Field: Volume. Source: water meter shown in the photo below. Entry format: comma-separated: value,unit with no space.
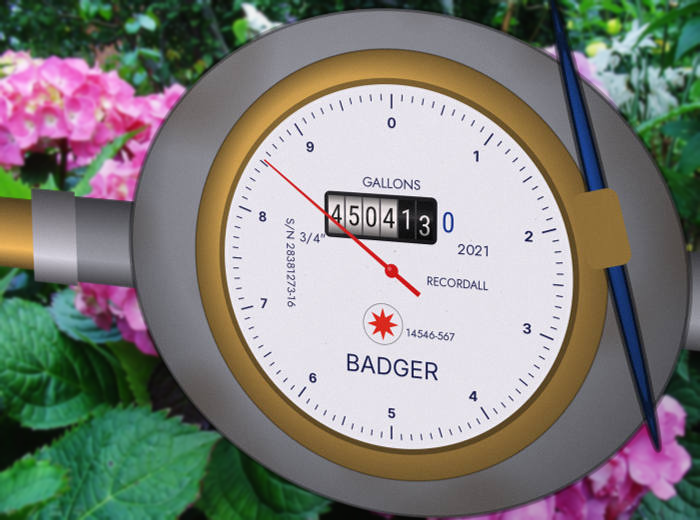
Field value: 4504128.5,gal
